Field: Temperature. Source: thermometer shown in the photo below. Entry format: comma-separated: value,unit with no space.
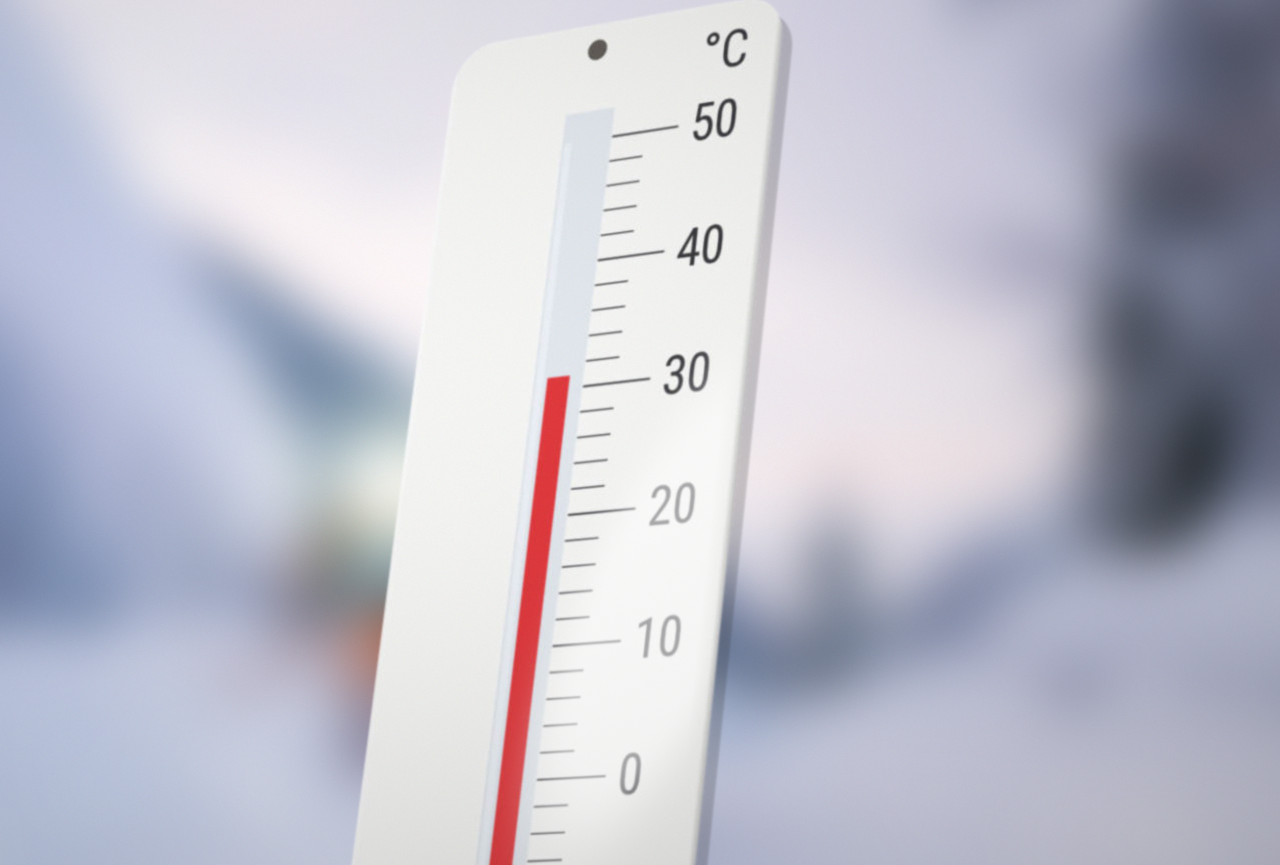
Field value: 31,°C
